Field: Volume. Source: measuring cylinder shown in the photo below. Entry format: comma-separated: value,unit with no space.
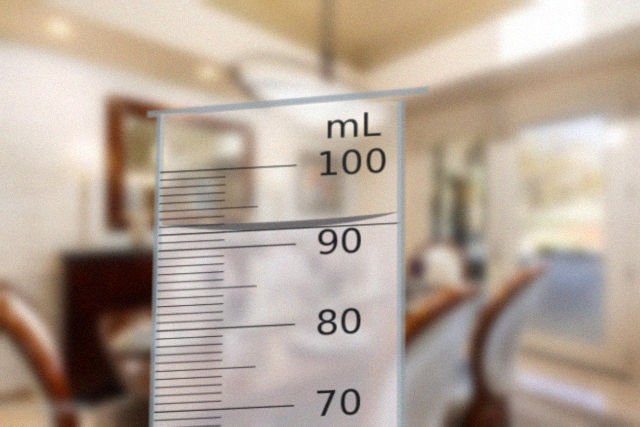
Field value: 92,mL
